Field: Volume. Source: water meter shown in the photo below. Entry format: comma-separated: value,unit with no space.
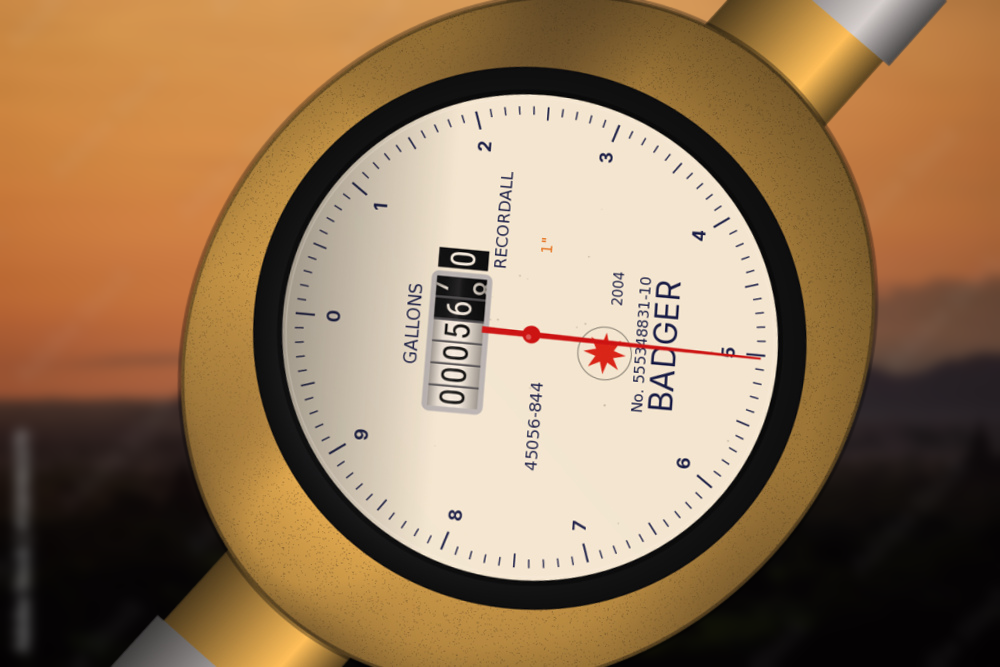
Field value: 5675.0,gal
